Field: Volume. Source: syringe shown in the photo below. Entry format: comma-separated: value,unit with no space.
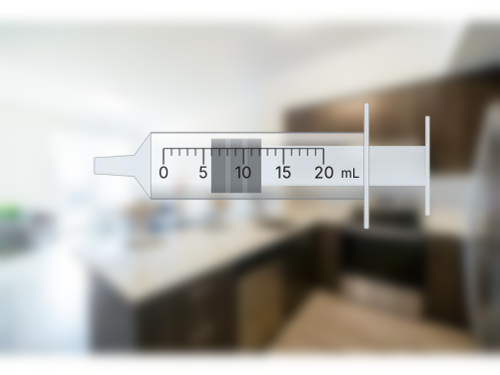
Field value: 6,mL
